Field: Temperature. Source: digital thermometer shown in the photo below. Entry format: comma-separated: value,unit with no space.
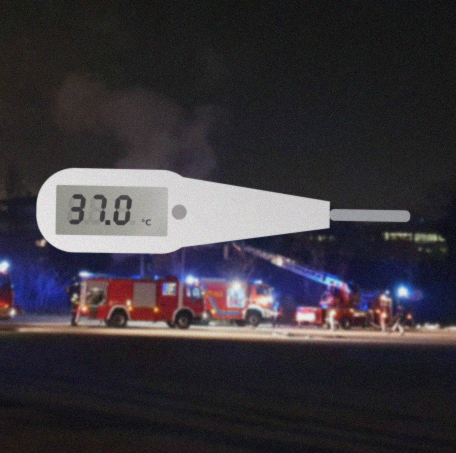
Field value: 37.0,°C
